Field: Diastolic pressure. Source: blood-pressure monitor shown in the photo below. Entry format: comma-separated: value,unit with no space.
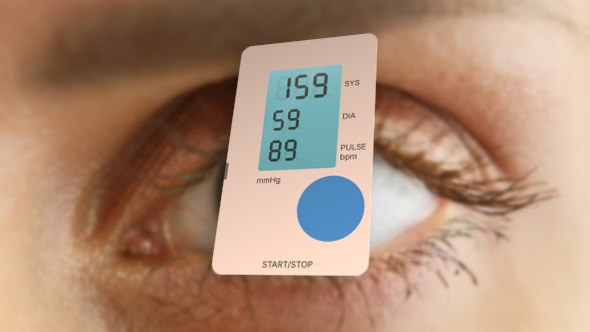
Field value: 59,mmHg
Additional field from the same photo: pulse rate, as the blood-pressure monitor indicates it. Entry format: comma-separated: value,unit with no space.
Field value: 89,bpm
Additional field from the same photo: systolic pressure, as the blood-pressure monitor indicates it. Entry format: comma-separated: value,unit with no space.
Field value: 159,mmHg
